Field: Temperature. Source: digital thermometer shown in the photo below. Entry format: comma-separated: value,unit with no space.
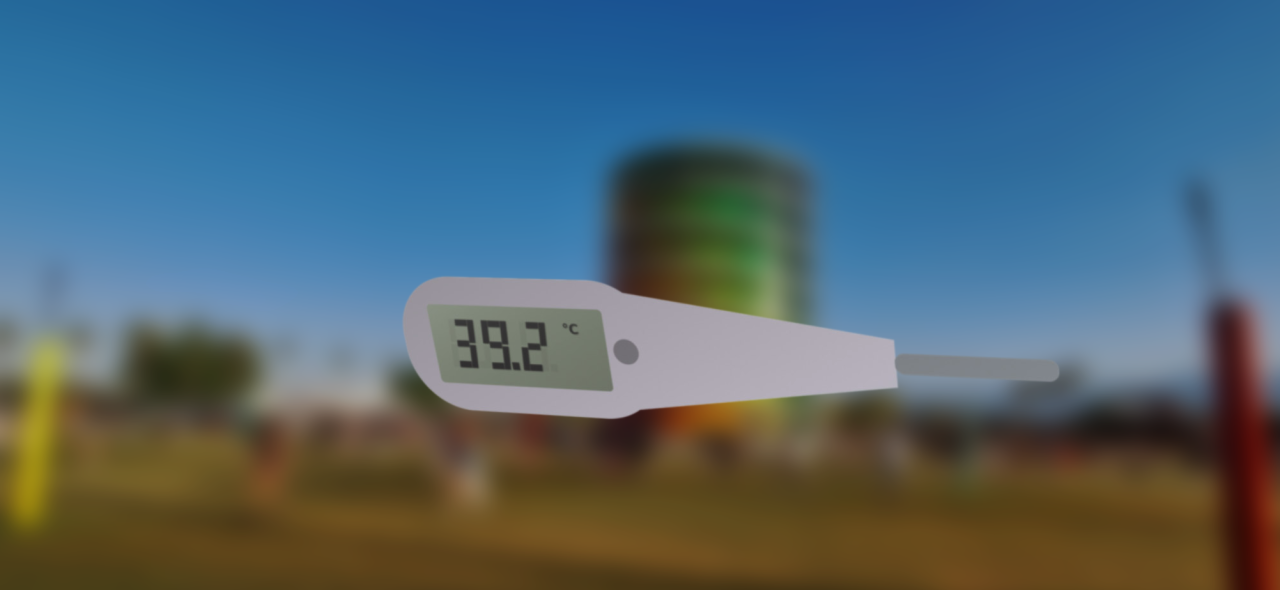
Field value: 39.2,°C
